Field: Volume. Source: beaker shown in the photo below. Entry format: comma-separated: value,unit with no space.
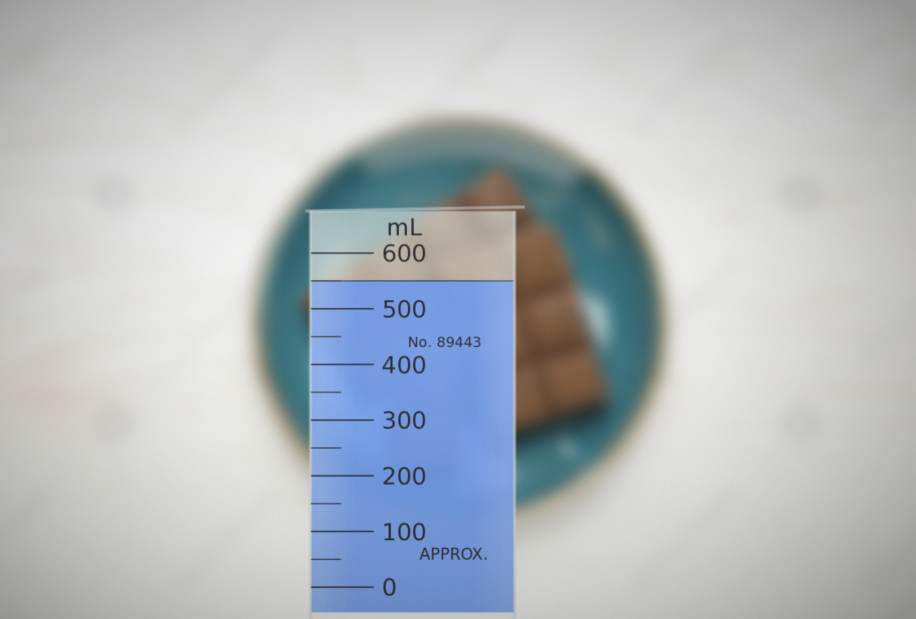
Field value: 550,mL
